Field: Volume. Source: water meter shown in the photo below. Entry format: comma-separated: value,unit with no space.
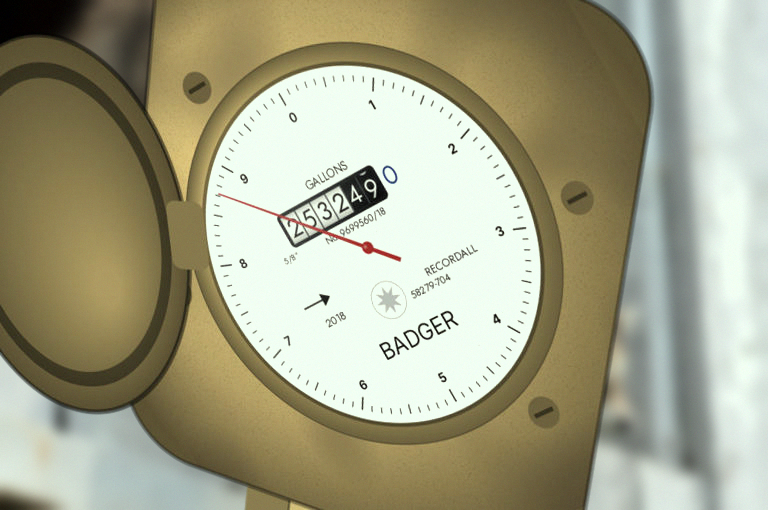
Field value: 2532488.7,gal
